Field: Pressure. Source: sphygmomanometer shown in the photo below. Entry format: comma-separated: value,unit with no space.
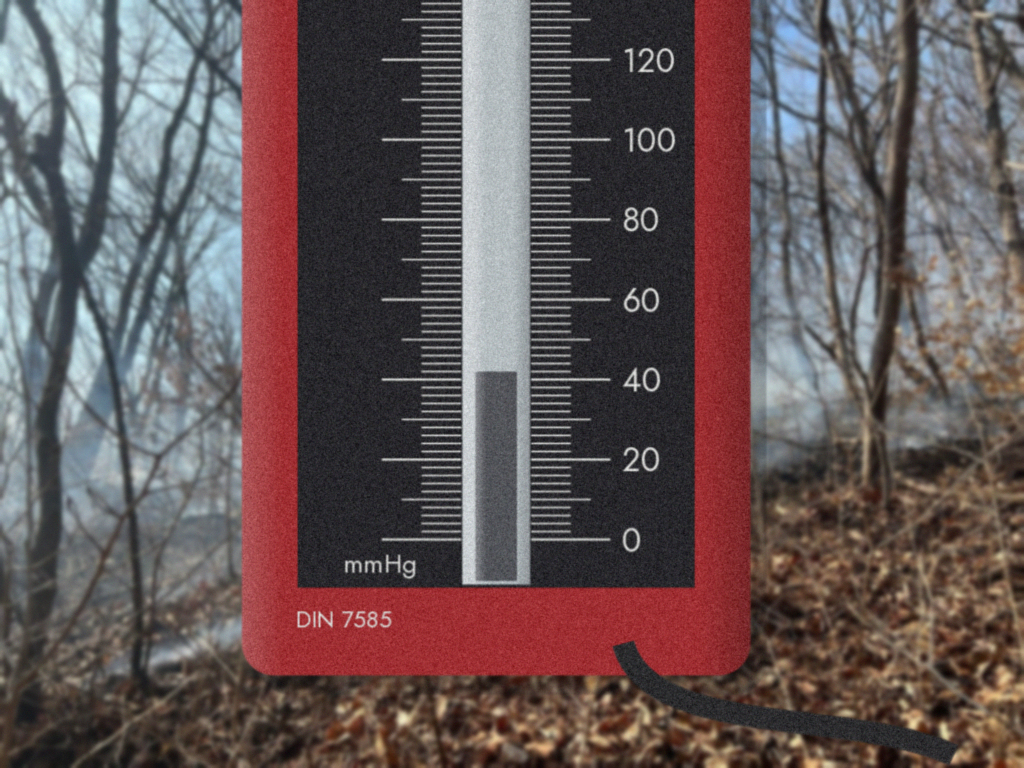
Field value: 42,mmHg
